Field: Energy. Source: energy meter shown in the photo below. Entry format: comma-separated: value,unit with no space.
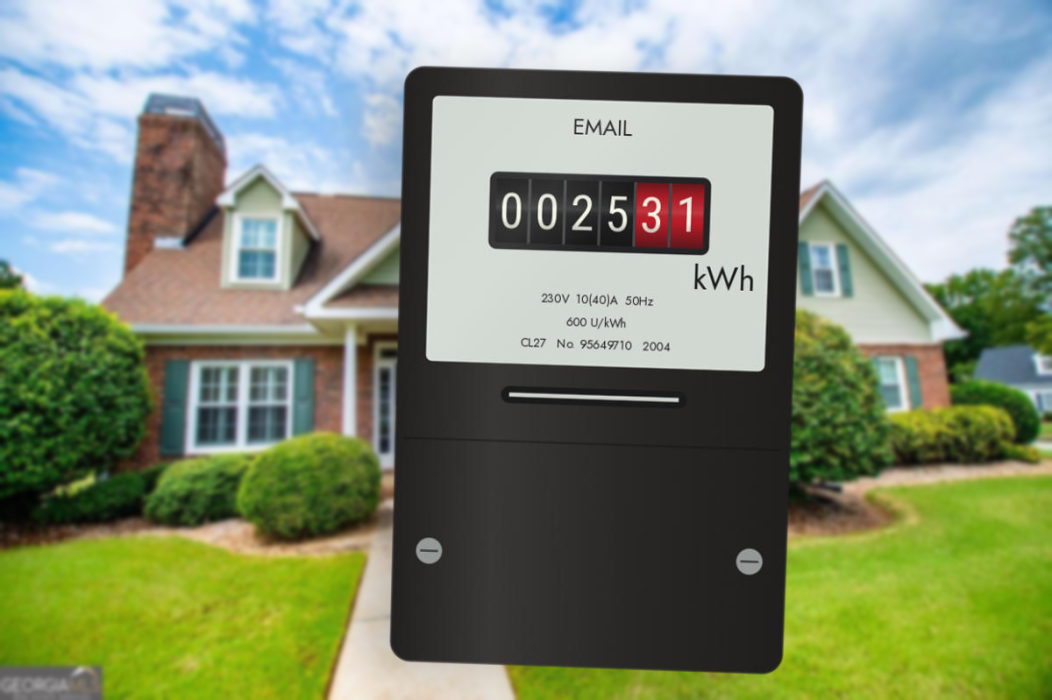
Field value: 25.31,kWh
